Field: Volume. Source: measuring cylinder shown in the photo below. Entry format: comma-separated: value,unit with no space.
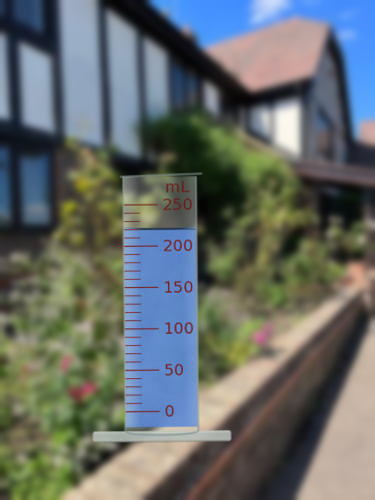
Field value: 220,mL
